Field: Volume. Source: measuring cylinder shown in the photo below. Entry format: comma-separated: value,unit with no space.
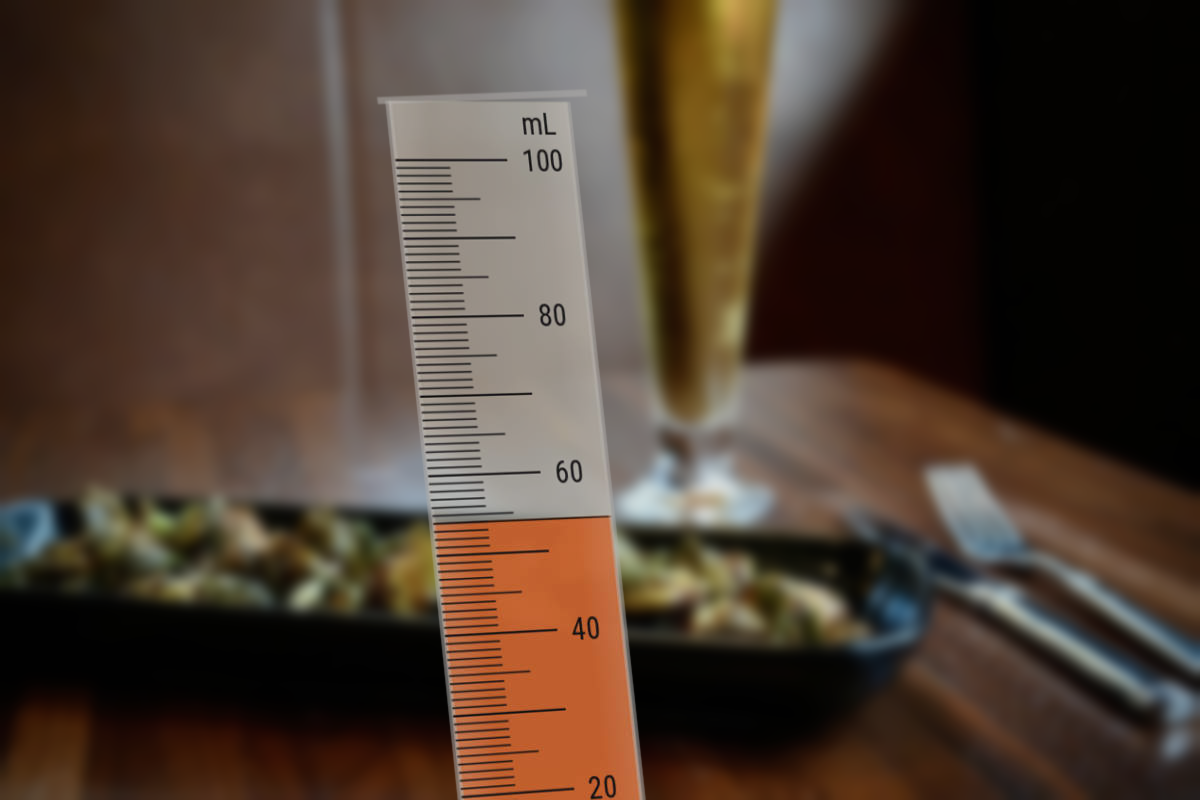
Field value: 54,mL
